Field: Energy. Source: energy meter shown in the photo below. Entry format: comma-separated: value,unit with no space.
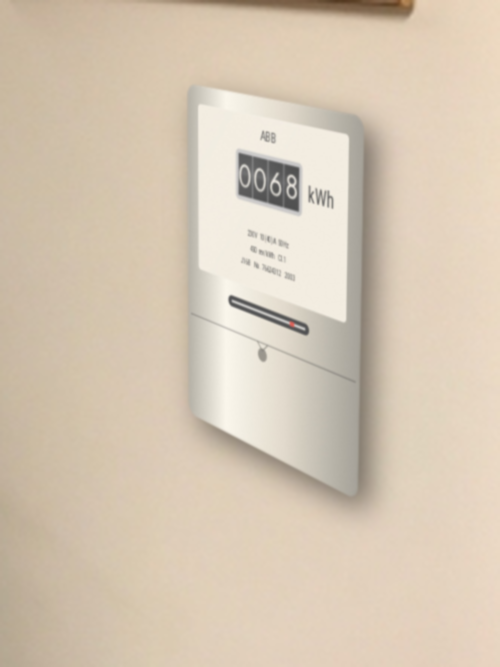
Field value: 68,kWh
